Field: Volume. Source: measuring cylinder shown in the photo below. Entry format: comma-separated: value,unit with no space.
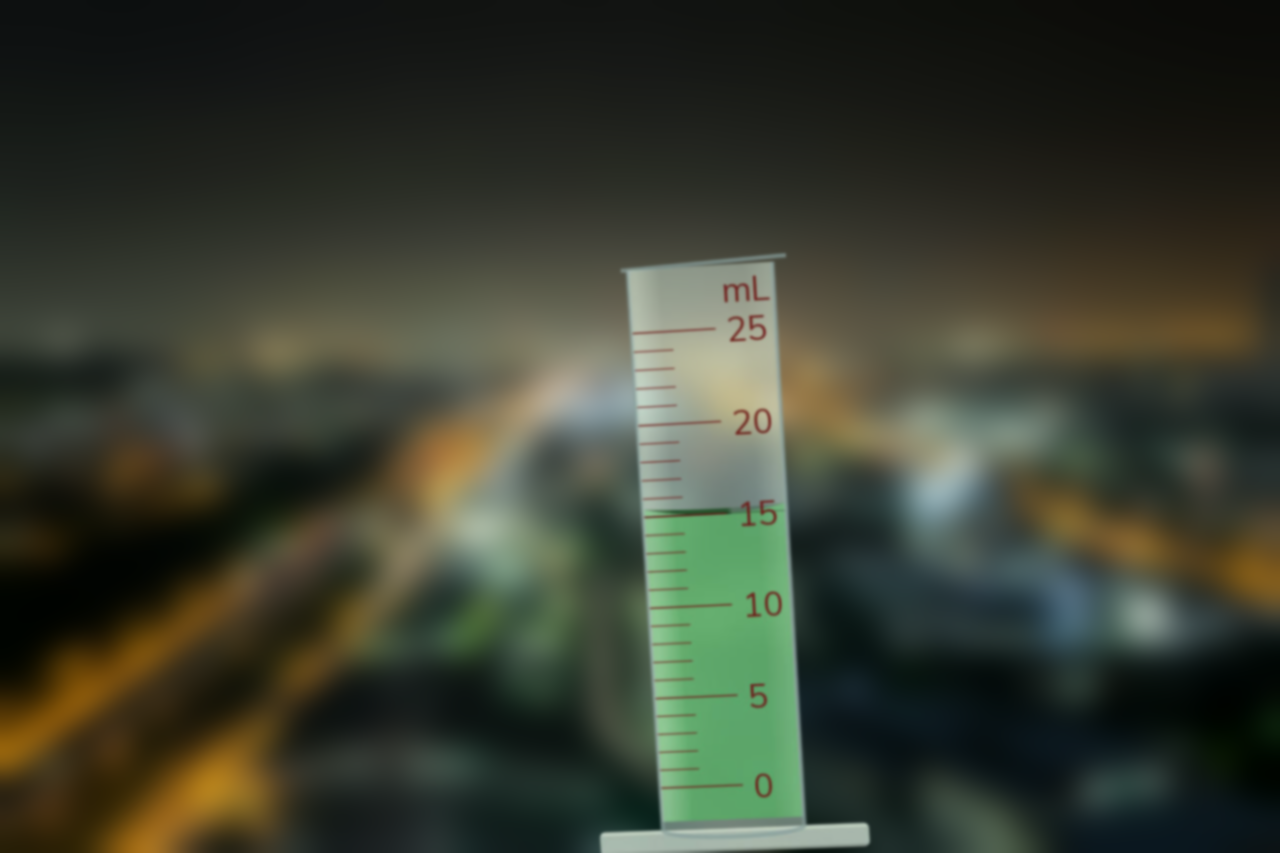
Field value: 15,mL
